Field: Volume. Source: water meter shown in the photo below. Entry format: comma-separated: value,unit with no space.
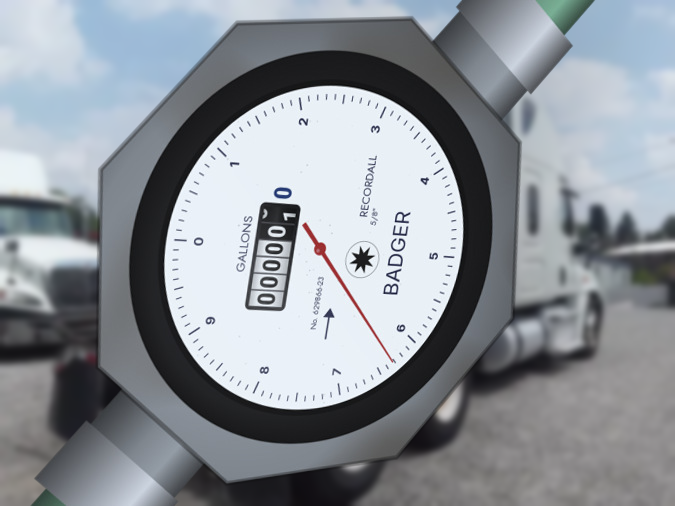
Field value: 6.3,gal
